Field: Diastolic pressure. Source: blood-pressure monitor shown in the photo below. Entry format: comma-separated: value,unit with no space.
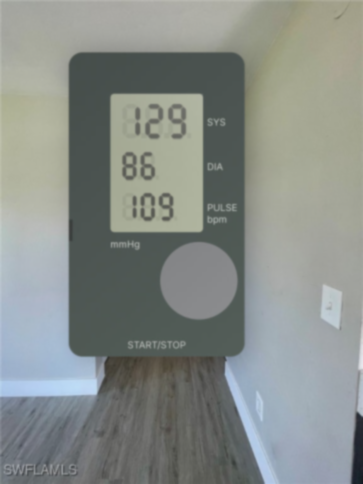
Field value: 86,mmHg
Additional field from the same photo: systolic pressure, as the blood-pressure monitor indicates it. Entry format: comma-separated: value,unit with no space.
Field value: 129,mmHg
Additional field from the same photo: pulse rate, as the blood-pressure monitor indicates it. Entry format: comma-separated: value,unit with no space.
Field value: 109,bpm
